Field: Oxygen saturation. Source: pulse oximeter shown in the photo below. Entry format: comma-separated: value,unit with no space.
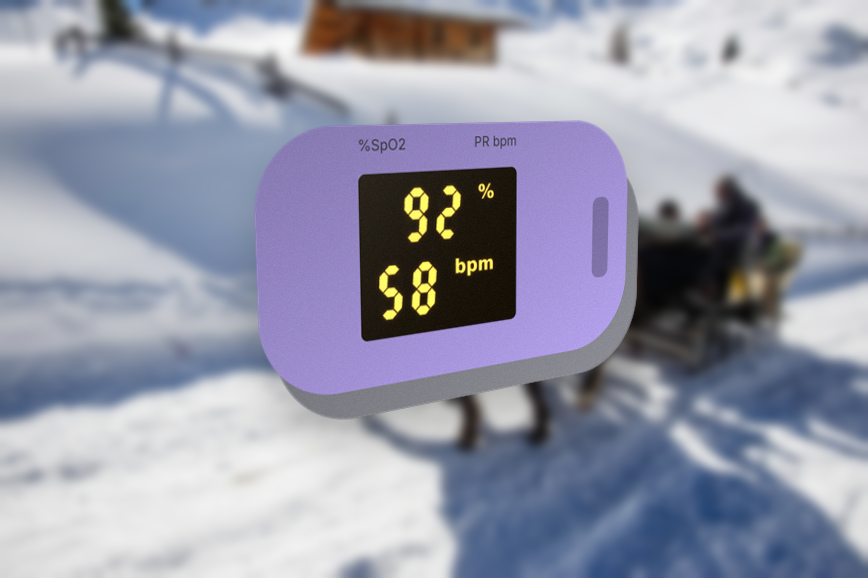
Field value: 92,%
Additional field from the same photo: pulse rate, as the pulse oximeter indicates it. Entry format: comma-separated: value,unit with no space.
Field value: 58,bpm
